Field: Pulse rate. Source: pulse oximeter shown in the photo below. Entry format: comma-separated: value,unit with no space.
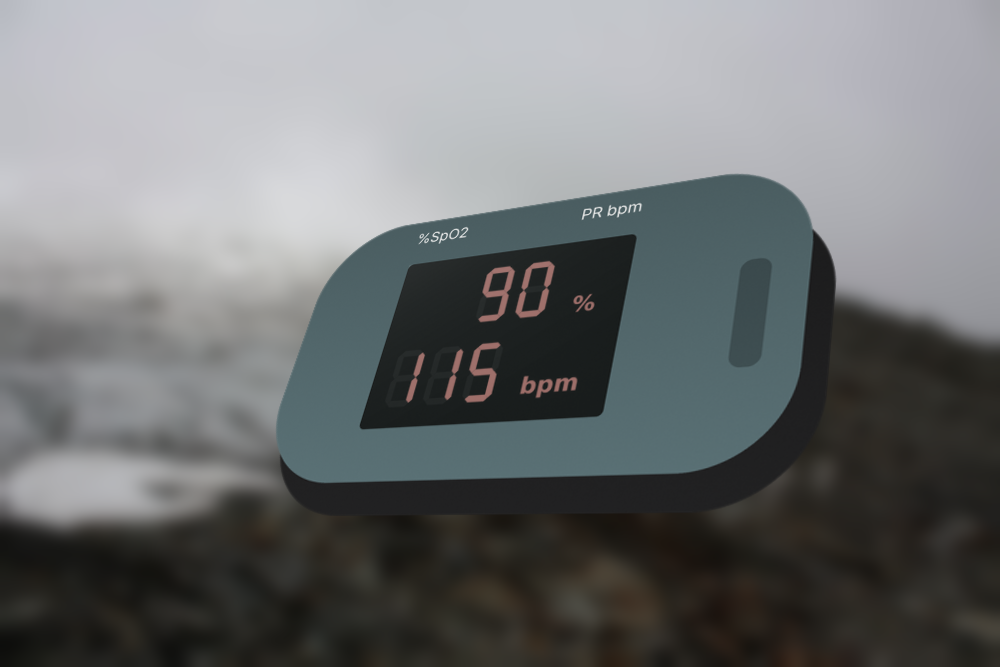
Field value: 115,bpm
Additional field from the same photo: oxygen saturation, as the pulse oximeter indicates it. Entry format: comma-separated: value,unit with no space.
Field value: 90,%
